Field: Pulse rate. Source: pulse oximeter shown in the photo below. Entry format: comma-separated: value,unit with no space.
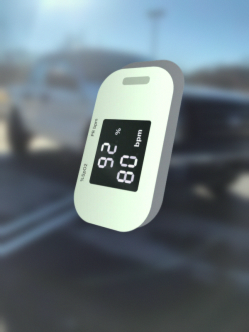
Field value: 80,bpm
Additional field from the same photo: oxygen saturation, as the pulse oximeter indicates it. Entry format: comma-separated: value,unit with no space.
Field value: 92,%
